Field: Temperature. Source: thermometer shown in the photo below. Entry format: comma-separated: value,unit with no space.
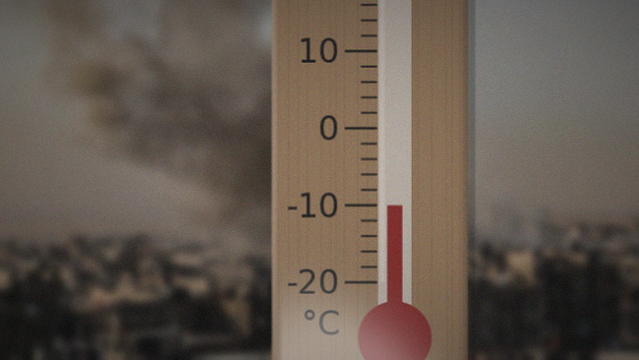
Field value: -10,°C
